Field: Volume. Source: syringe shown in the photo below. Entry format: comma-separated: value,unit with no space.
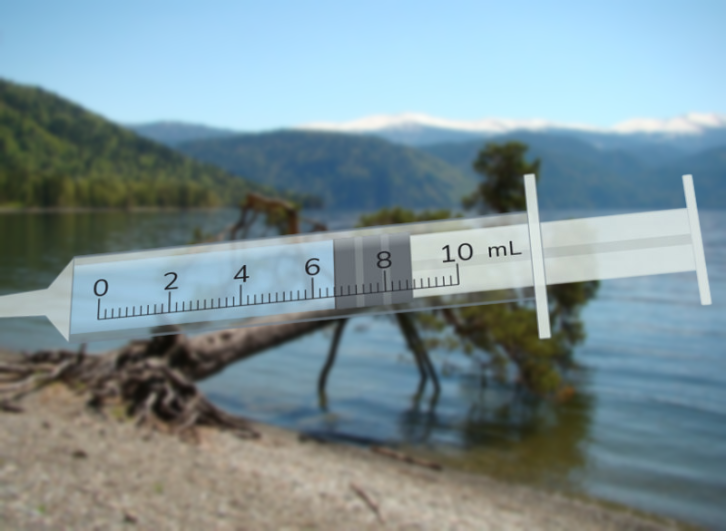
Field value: 6.6,mL
